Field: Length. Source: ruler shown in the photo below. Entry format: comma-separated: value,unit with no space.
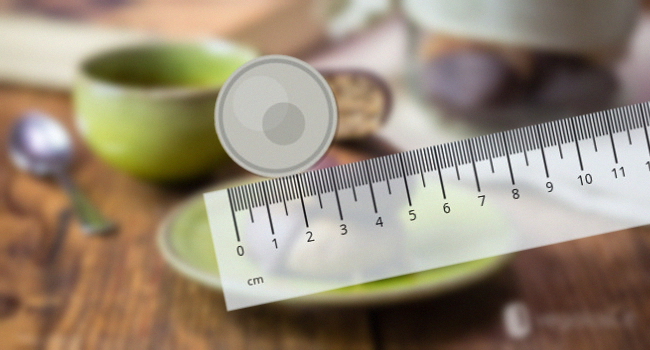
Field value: 3.5,cm
